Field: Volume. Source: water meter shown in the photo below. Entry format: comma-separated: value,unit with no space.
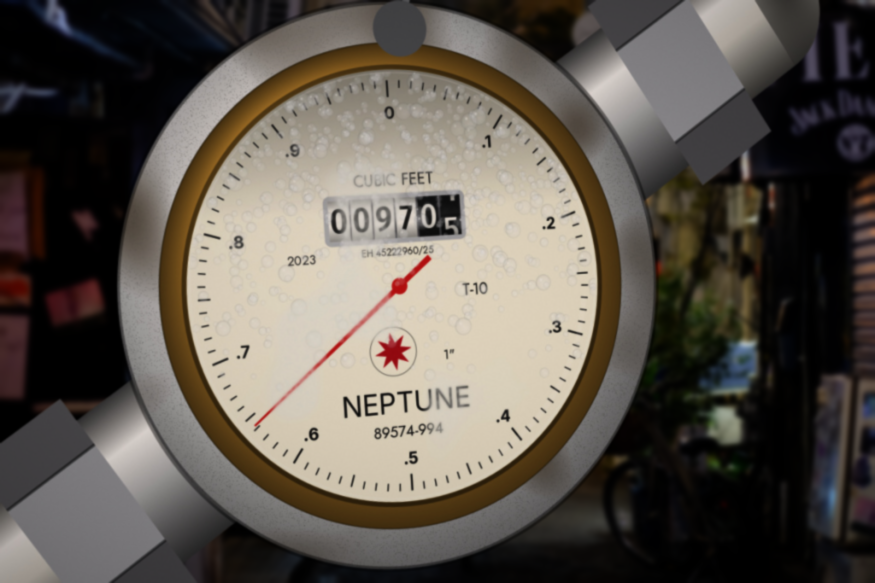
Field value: 9704.64,ft³
